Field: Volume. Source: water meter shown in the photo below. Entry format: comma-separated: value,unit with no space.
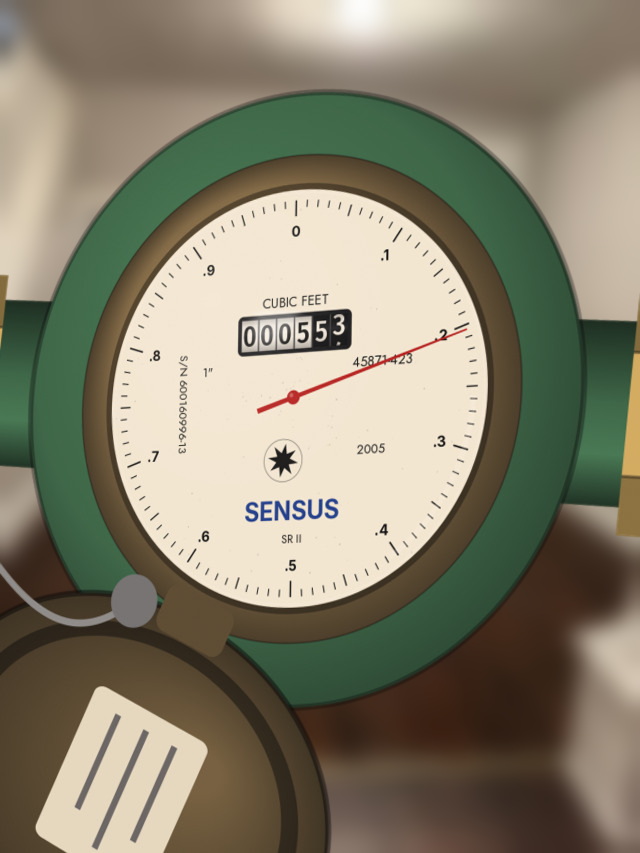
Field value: 553.20,ft³
